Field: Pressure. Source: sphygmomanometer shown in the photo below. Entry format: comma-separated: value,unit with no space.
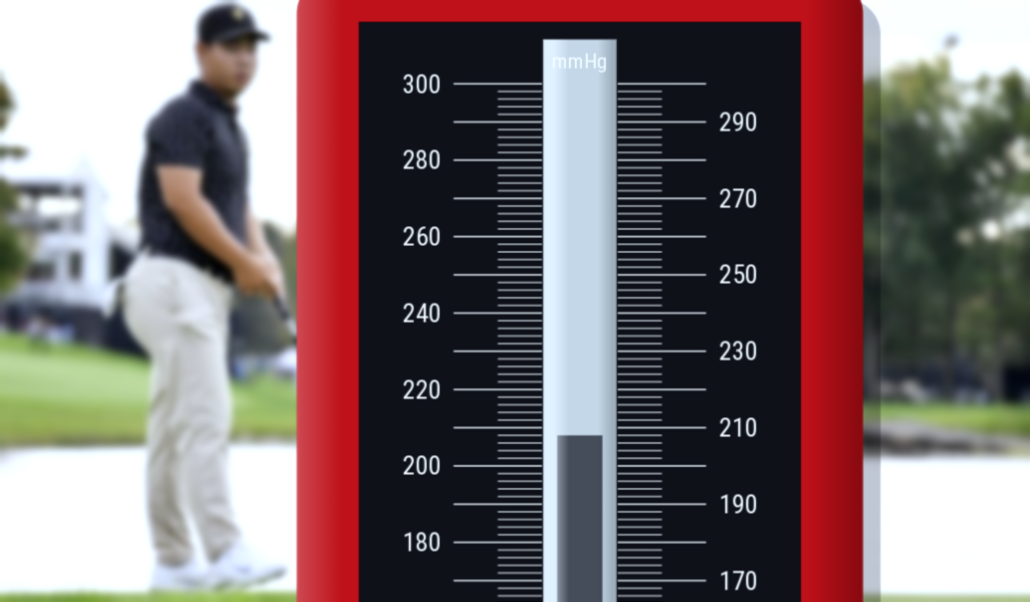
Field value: 208,mmHg
